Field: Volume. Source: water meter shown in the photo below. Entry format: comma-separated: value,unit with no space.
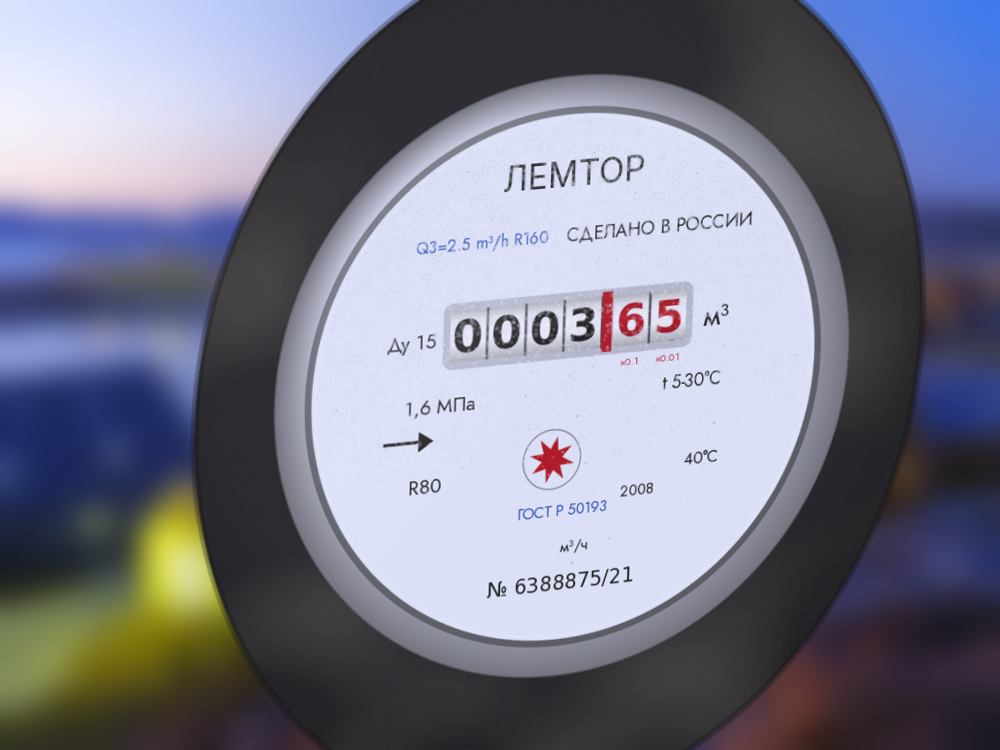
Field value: 3.65,m³
